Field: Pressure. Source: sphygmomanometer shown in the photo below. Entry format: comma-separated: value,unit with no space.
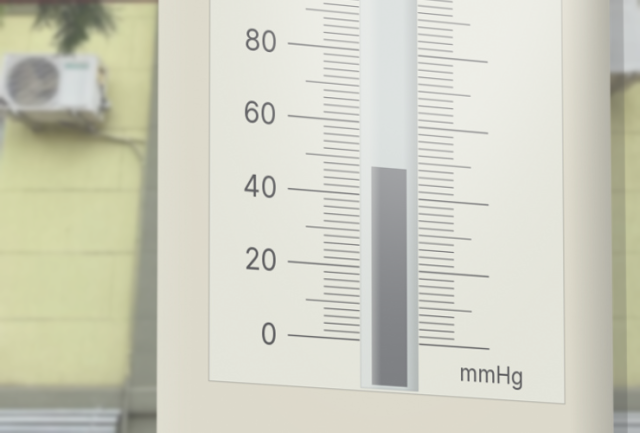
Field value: 48,mmHg
